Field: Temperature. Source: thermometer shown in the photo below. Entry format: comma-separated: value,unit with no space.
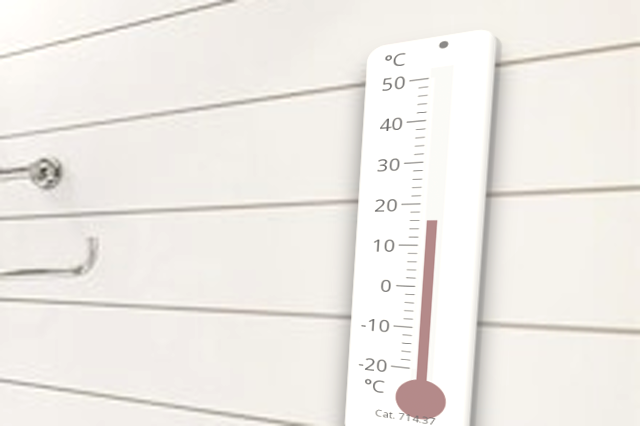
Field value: 16,°C
